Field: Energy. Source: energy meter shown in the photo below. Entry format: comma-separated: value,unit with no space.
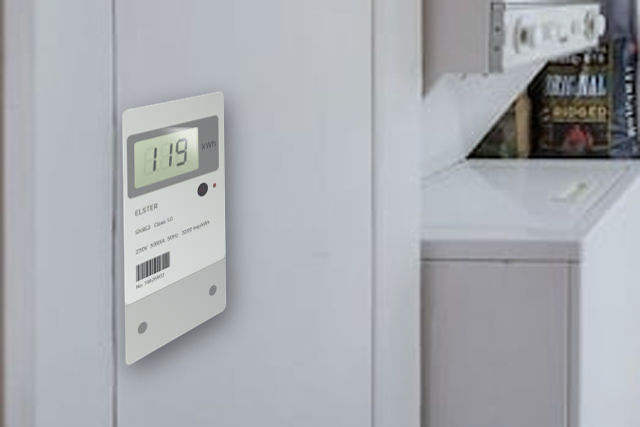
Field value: 119,kWh
